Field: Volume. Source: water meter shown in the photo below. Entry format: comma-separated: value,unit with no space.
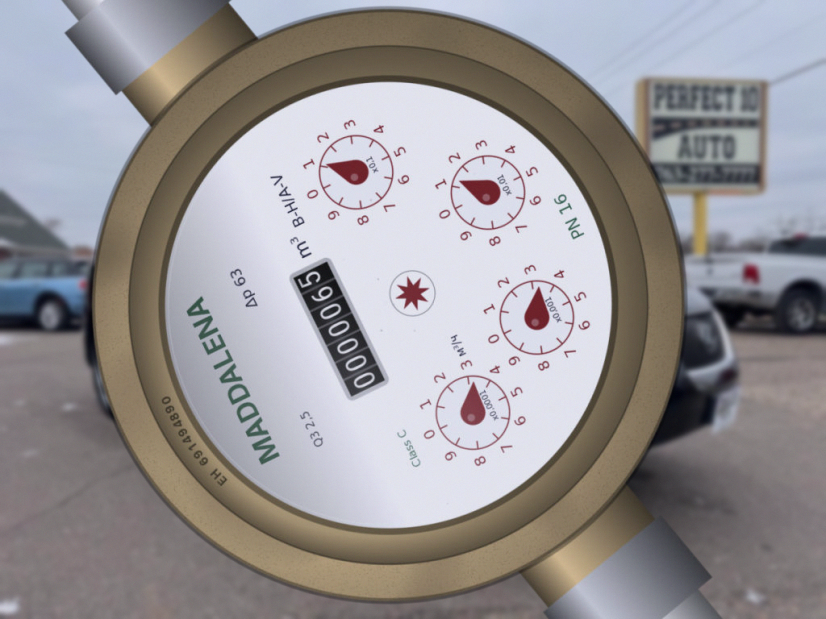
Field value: 65.1133,m³
